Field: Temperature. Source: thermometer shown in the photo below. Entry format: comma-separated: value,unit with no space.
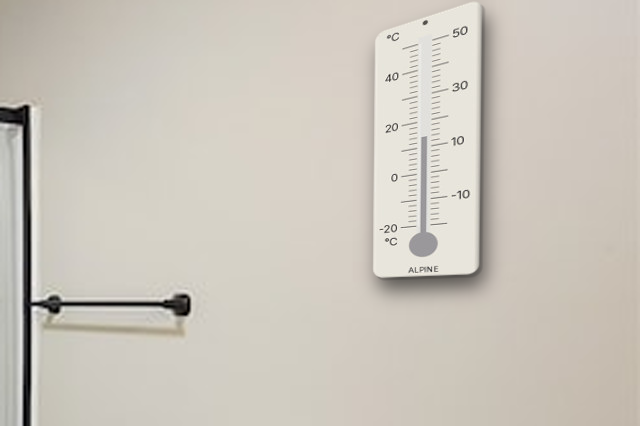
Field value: 14,°C
